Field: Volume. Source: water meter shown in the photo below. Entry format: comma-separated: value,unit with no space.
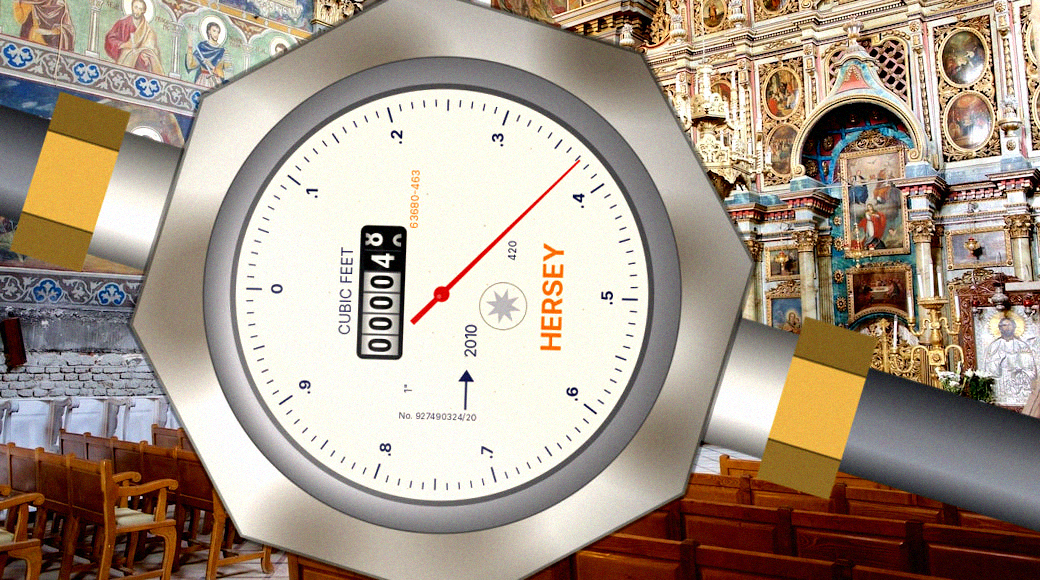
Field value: 48.37,ft³
